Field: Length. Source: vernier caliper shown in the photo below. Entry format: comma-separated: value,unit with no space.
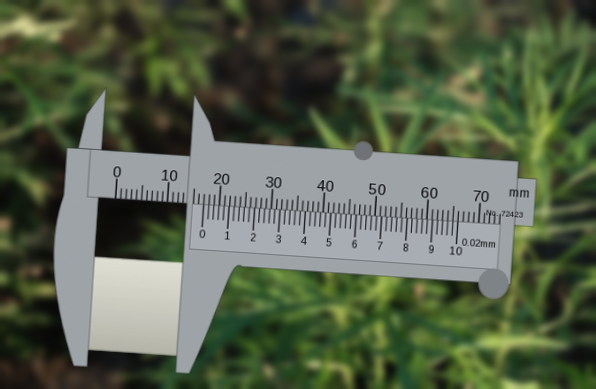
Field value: 17.0,mm
